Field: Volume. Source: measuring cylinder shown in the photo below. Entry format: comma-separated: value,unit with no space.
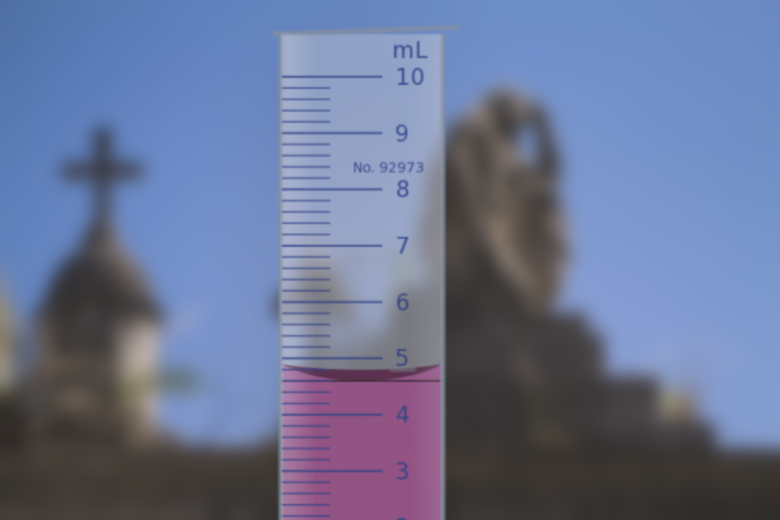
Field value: 4.6,mL
